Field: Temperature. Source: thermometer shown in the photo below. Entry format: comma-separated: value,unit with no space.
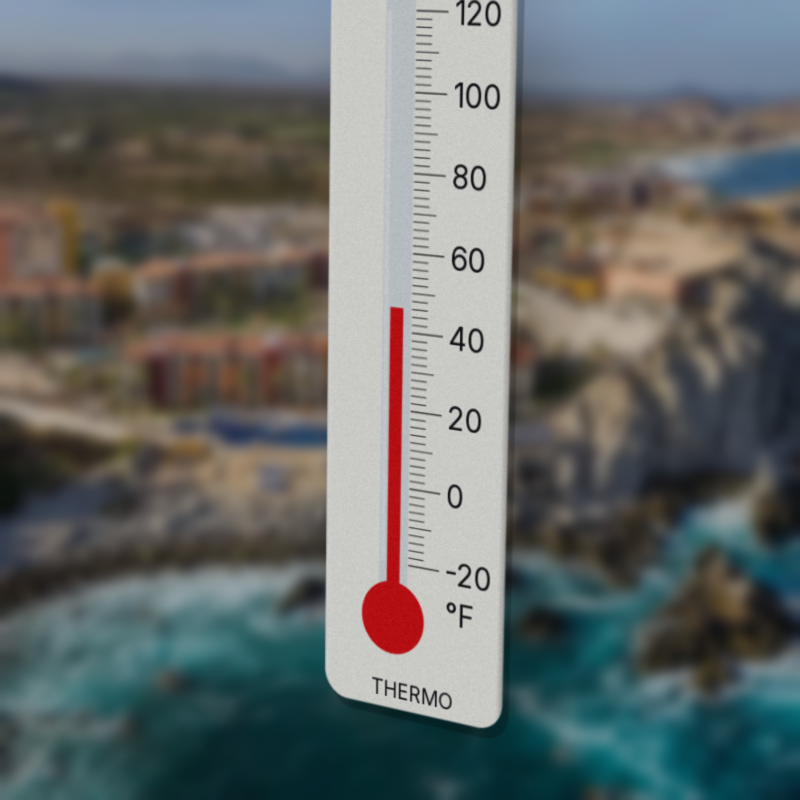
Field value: 46,°F
